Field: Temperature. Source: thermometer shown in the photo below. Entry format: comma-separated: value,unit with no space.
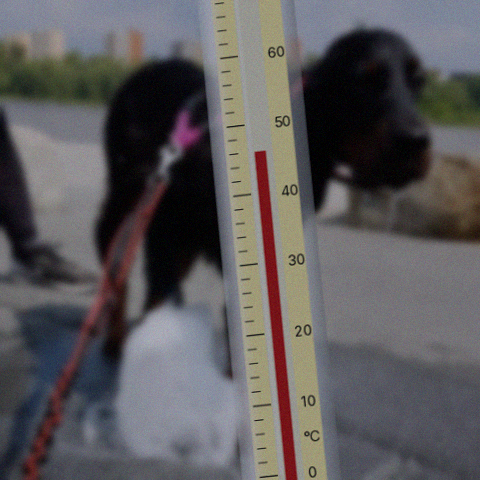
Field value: 46,°C
